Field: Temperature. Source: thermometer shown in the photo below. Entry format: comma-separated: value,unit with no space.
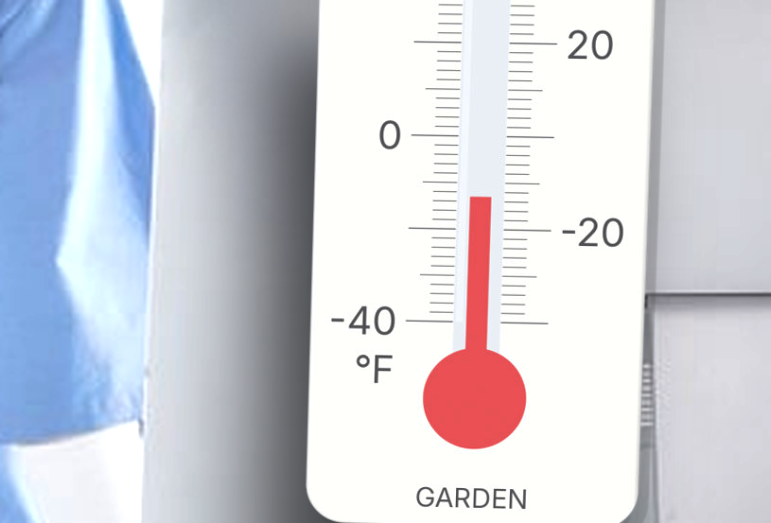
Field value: -13,°F
